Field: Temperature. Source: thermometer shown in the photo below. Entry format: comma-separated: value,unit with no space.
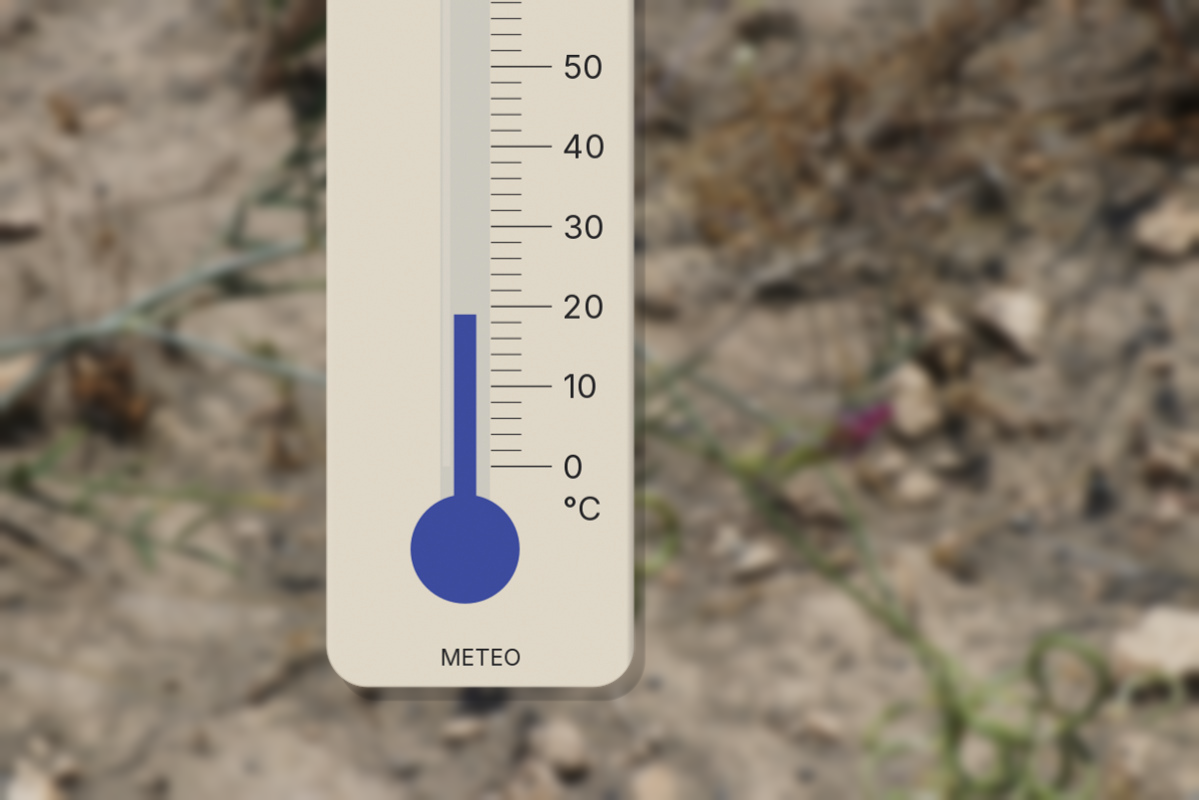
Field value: 19,°C
